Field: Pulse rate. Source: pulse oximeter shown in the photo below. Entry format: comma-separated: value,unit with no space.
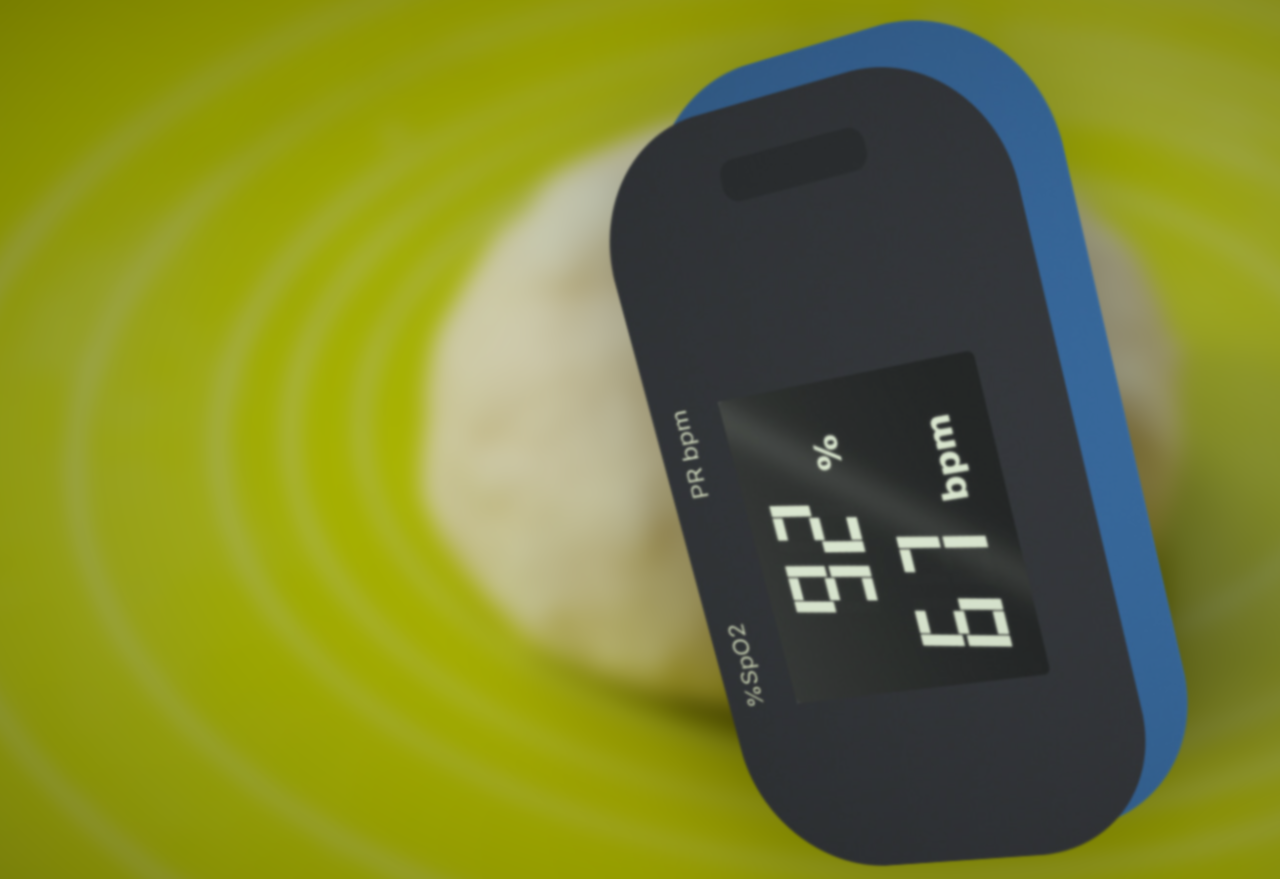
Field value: 67,bpm
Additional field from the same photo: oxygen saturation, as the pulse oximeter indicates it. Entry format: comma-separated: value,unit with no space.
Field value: 92,%
